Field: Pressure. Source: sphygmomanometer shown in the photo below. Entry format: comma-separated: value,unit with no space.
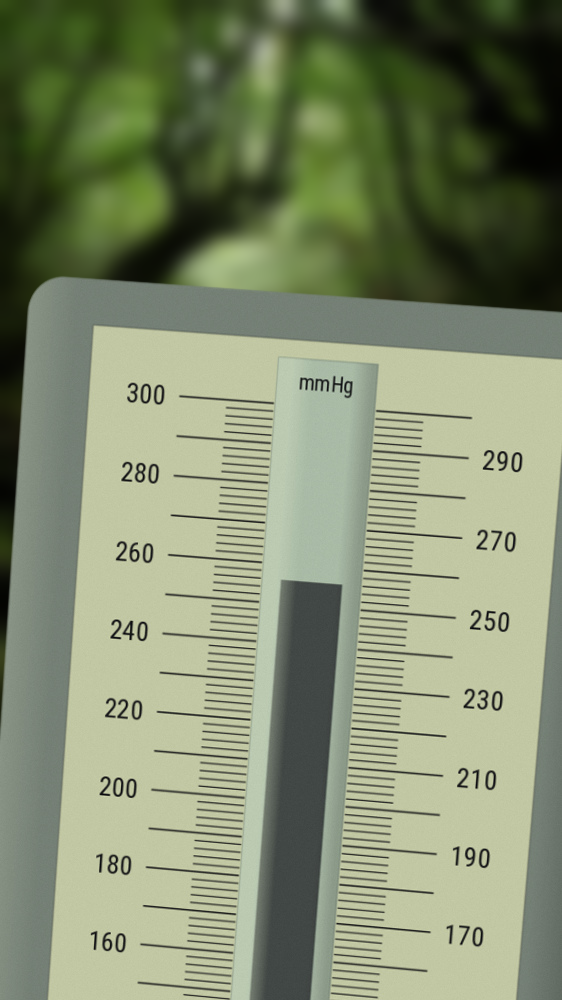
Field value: 256,mmHg
